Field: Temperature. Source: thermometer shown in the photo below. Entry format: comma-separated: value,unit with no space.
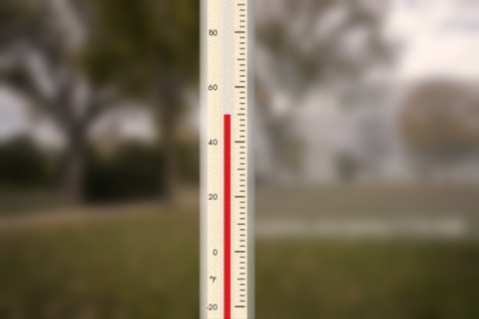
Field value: 50,°F
